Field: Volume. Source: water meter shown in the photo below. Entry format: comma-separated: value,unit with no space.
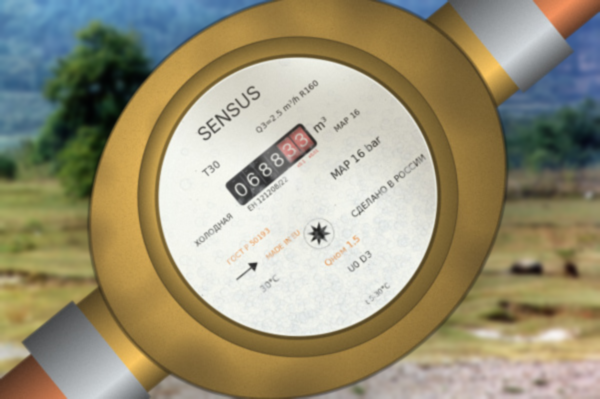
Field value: 688.33,m³
